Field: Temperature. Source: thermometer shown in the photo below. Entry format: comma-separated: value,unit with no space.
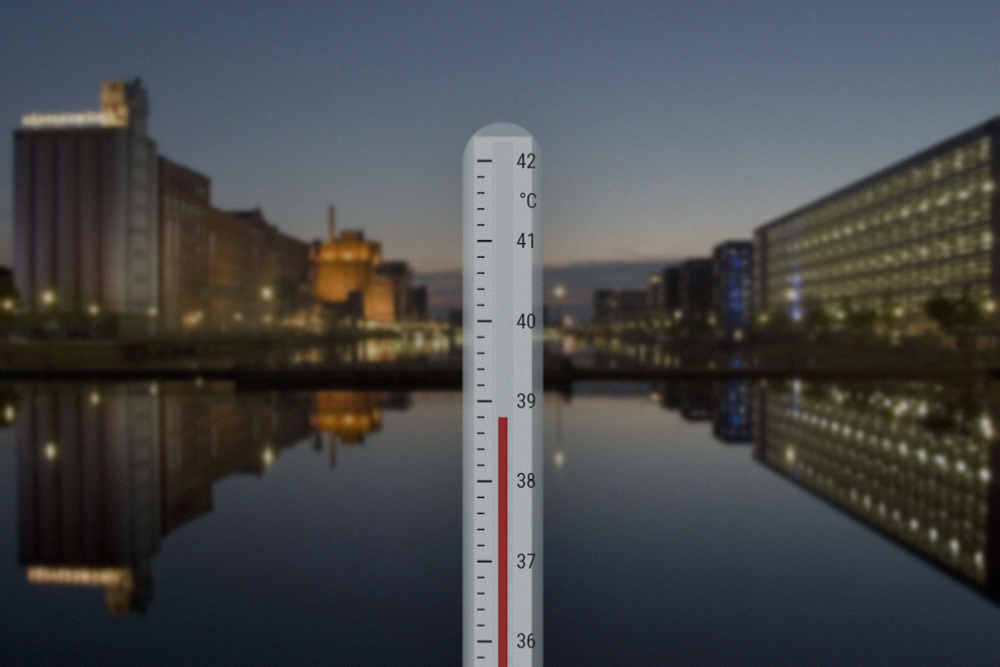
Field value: 38.8,°C
